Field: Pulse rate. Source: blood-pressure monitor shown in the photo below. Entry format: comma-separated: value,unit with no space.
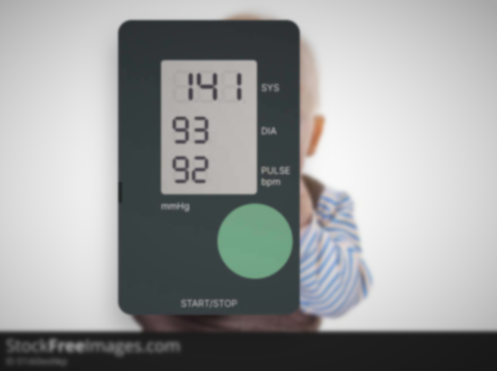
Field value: 92,bpm
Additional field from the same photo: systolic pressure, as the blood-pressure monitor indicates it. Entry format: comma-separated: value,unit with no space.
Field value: 141,mmHg
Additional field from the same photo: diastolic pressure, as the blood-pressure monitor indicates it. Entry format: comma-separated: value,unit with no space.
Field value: 93,mmHg
